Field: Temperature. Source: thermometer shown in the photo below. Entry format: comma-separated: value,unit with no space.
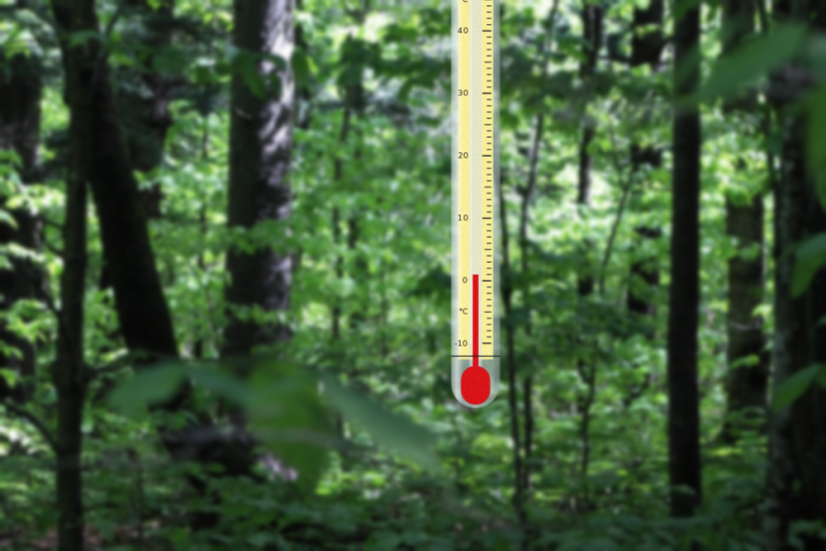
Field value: 1,°C
